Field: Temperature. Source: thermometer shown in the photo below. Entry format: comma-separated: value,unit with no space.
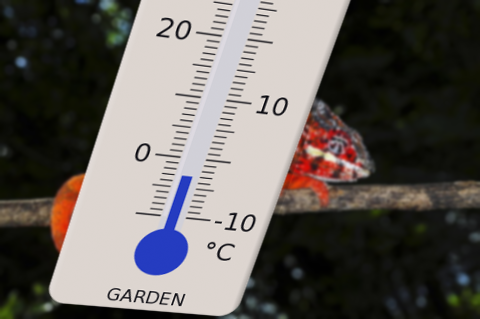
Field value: -3,°C
